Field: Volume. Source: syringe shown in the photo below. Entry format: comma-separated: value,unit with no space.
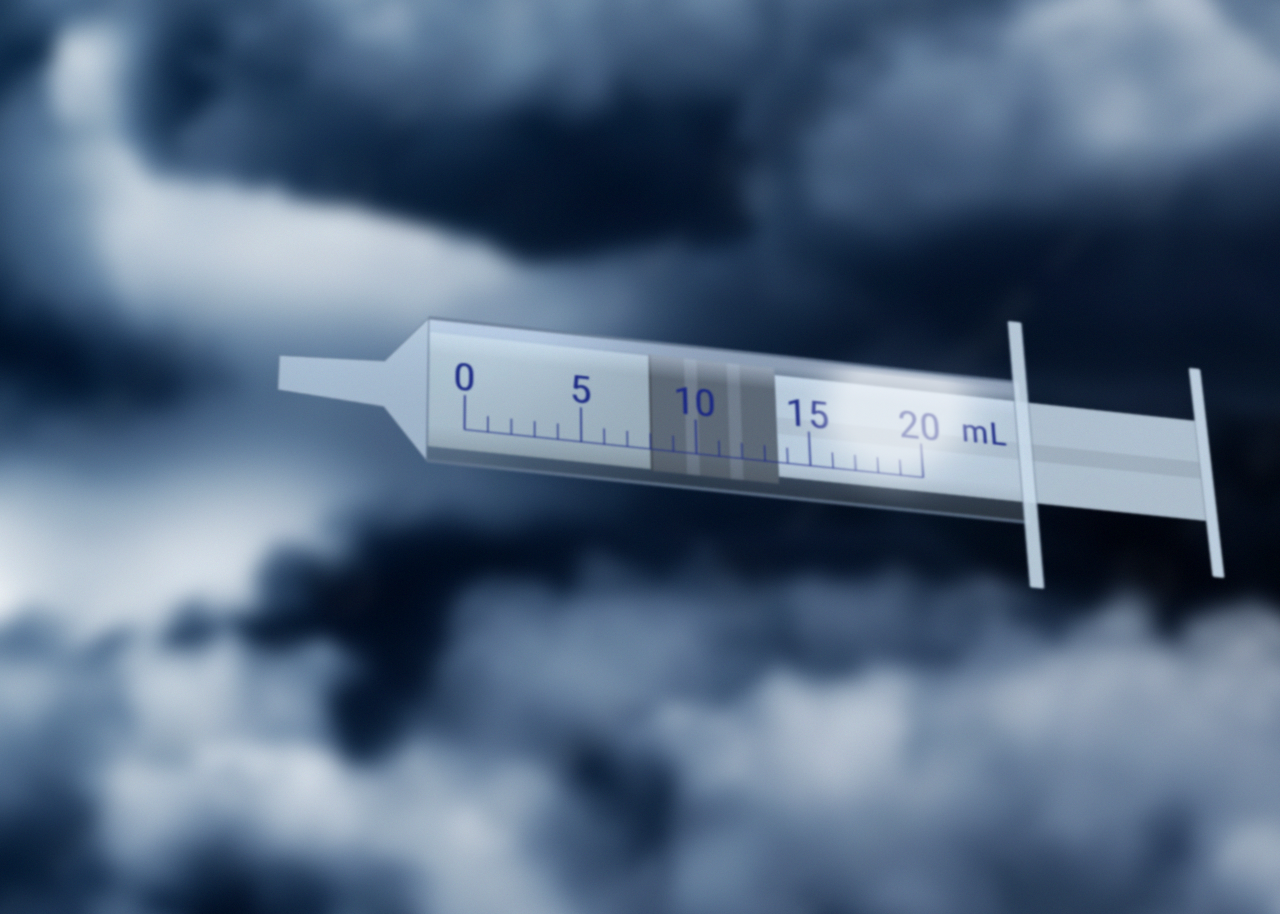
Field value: 8,mL
